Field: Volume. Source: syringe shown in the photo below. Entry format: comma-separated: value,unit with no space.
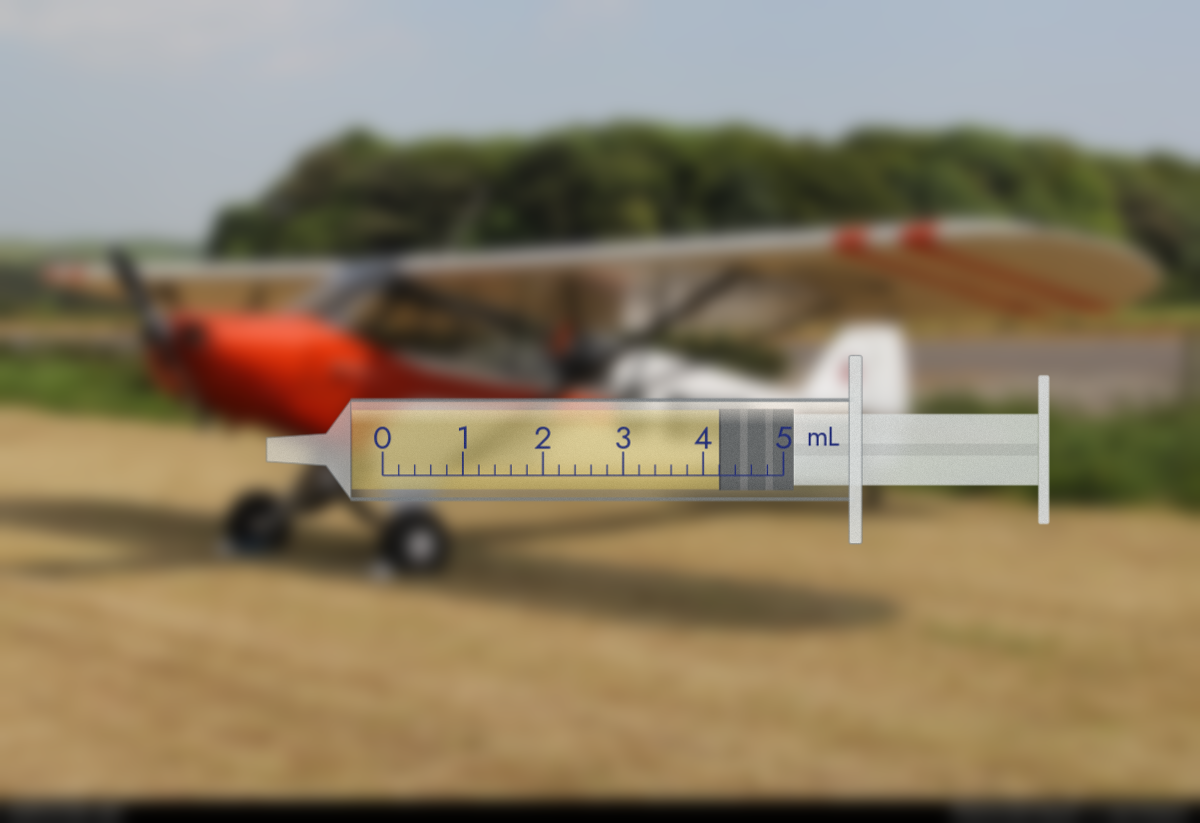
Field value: 4.2,mL
